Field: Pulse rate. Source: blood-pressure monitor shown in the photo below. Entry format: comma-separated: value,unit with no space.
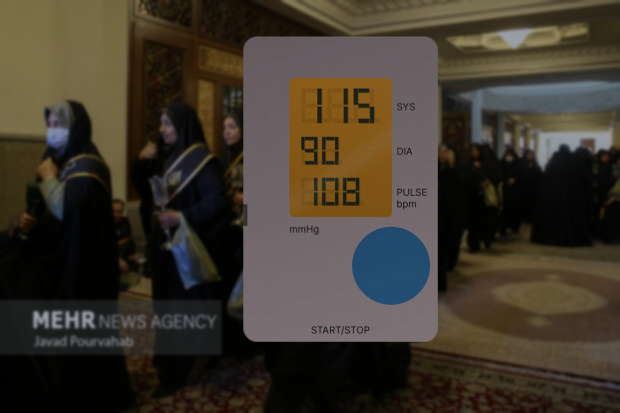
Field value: 108,bpm
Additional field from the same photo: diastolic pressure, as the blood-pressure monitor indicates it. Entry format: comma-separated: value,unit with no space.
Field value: 90,mmHg
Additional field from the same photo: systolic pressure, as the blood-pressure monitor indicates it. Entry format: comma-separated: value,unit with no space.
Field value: 115,mmHg
